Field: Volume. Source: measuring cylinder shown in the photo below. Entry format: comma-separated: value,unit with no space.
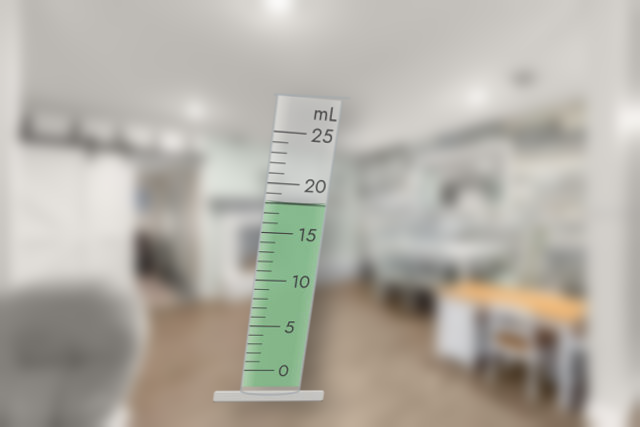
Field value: 18,mL
